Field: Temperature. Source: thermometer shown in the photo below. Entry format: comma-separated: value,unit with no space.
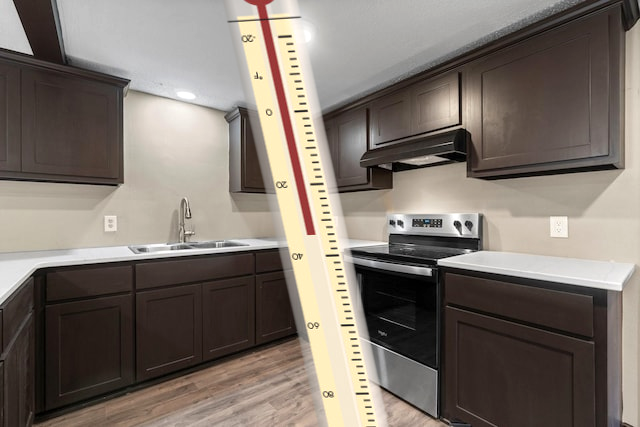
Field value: 34,°F
